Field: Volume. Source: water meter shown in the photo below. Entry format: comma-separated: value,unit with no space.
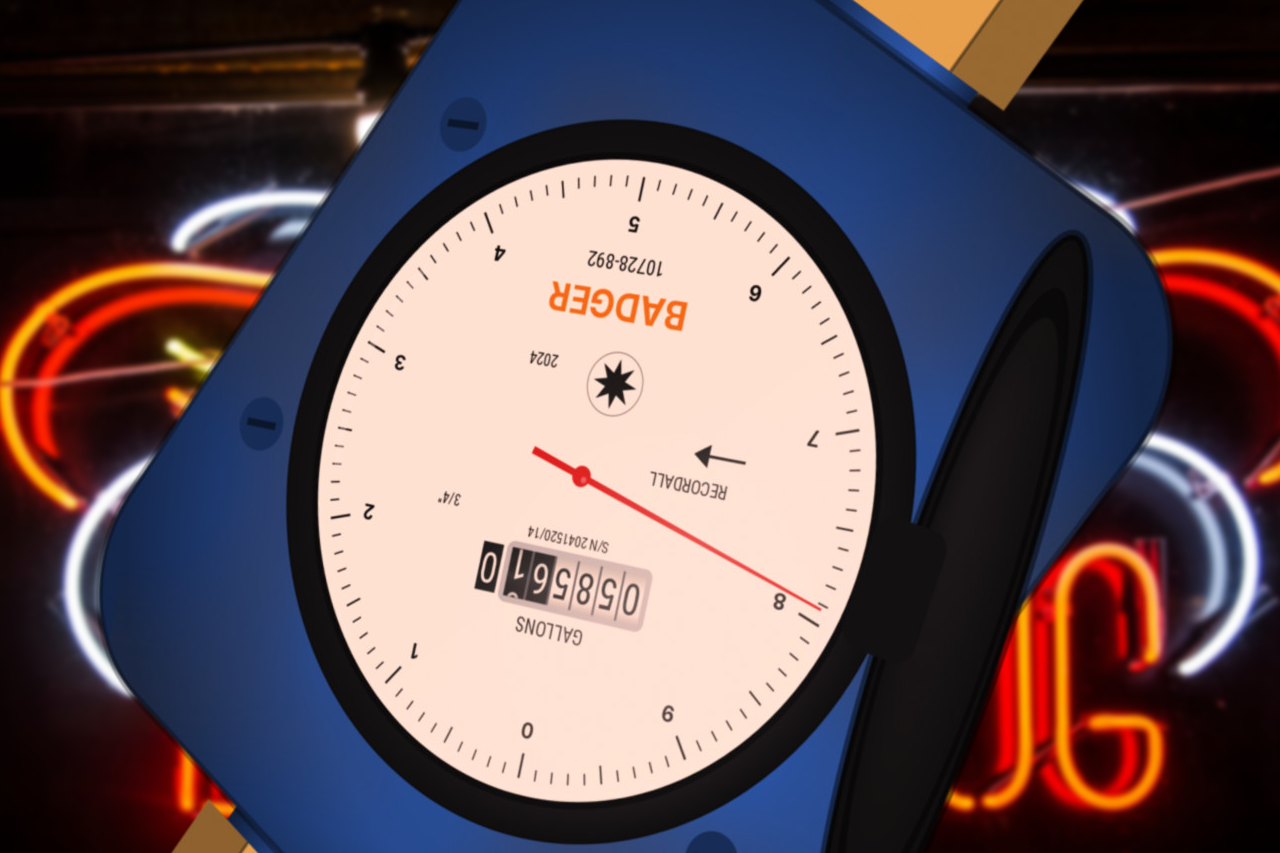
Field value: 585607.9,gal
